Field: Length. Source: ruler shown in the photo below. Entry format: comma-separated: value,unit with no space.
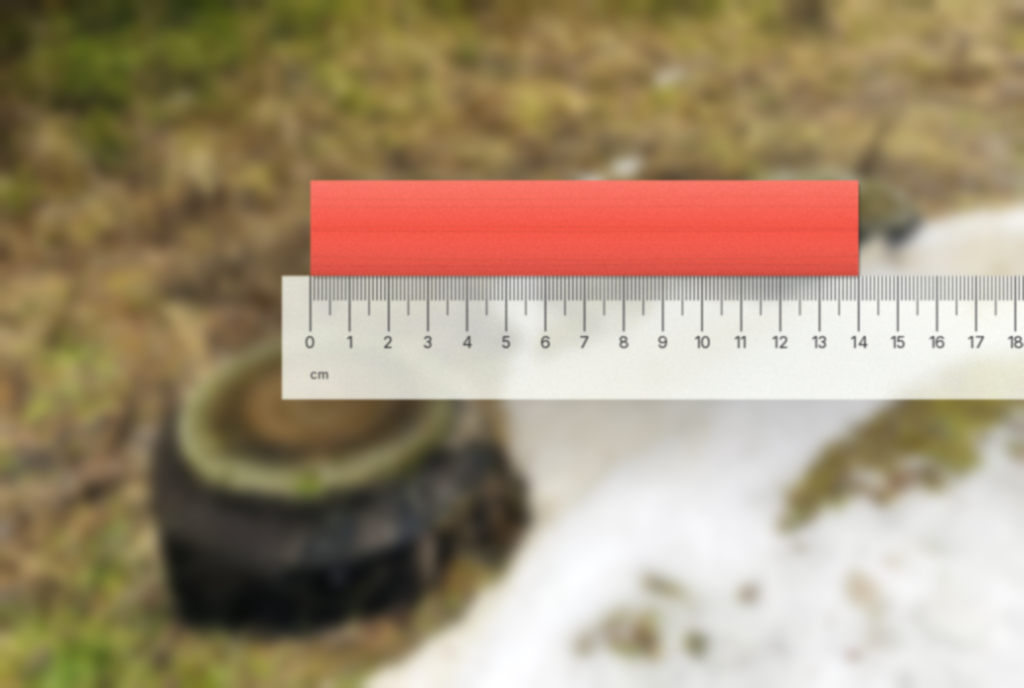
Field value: 14,cm
